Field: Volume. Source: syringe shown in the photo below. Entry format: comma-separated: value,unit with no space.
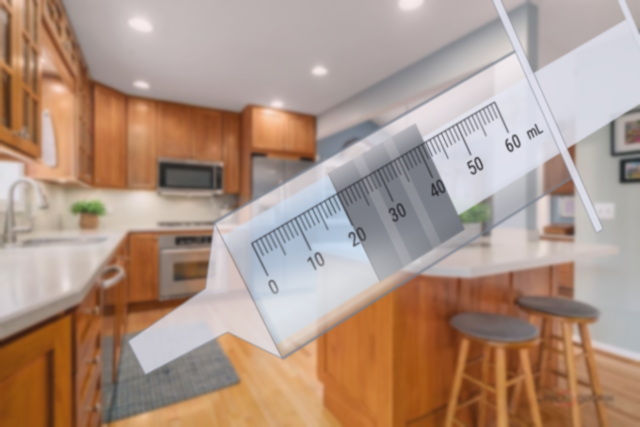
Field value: 20,mL
